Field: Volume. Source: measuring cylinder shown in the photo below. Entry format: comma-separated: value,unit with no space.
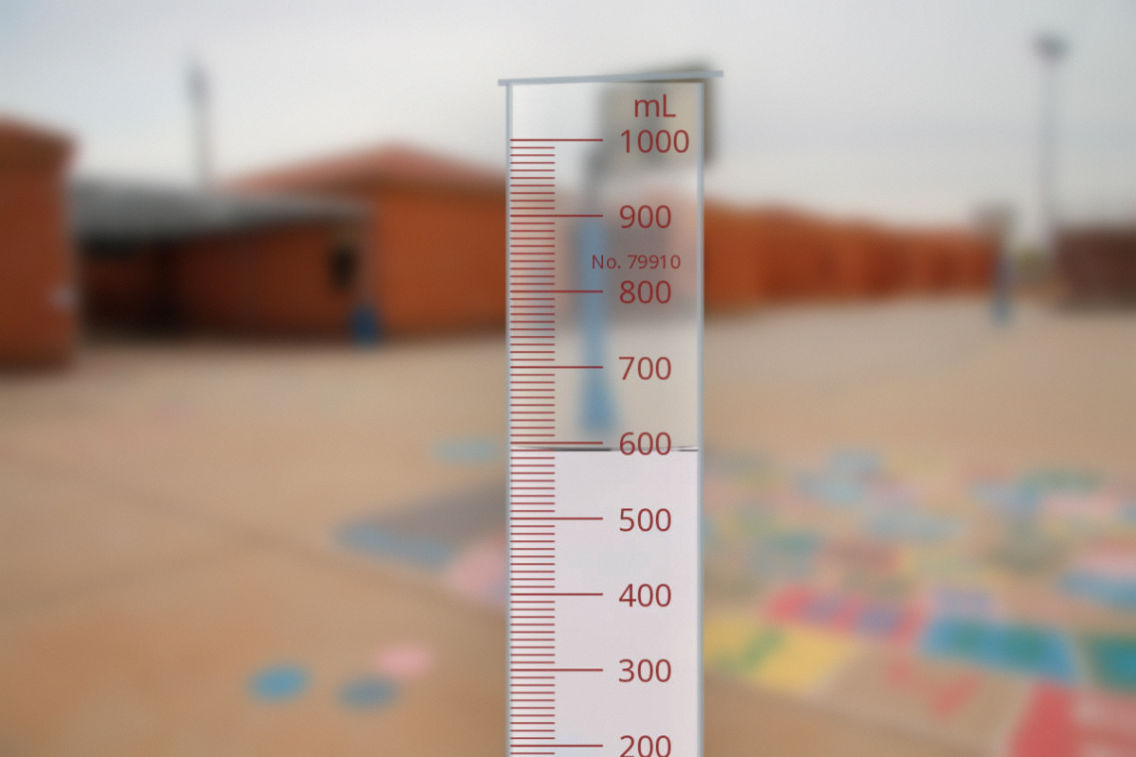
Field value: 590,mL
